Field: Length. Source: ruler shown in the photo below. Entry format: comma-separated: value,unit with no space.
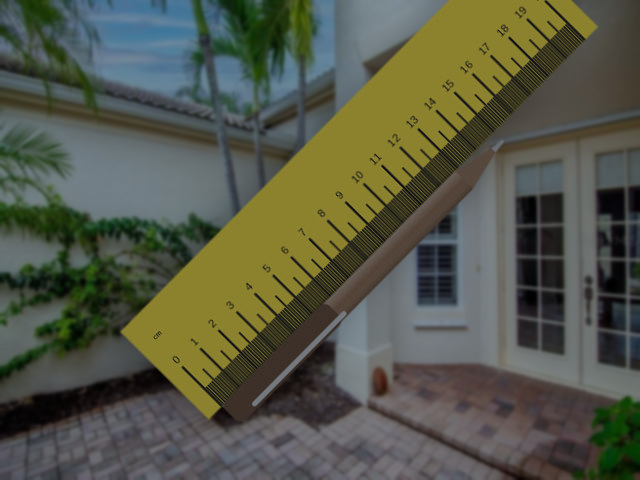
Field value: 15,cm
